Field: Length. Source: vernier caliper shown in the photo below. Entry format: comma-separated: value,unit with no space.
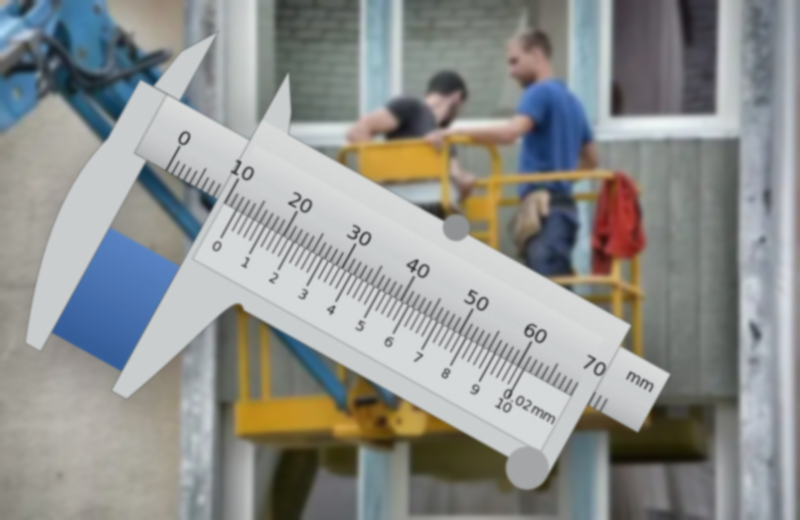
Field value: 12.0,mm
